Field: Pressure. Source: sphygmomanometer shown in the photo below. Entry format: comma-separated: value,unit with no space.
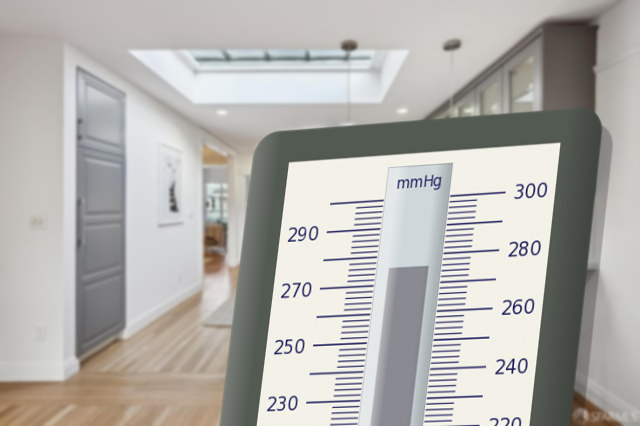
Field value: 276,mmHg
